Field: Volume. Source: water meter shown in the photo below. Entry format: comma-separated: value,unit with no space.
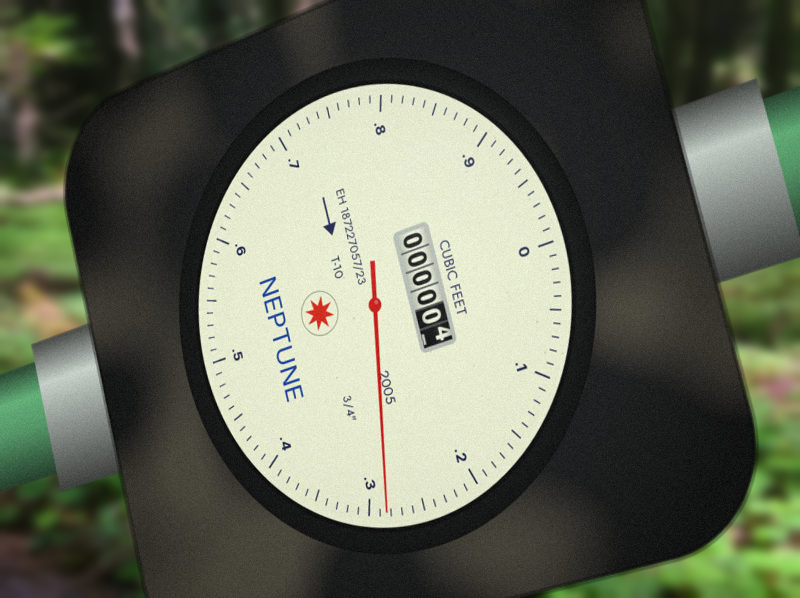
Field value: 4.28,ft³
